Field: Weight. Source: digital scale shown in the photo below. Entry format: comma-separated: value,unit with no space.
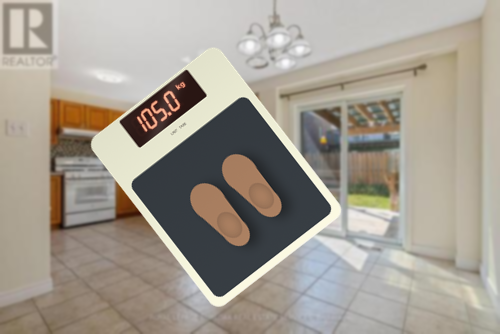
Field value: 105.0,kg
